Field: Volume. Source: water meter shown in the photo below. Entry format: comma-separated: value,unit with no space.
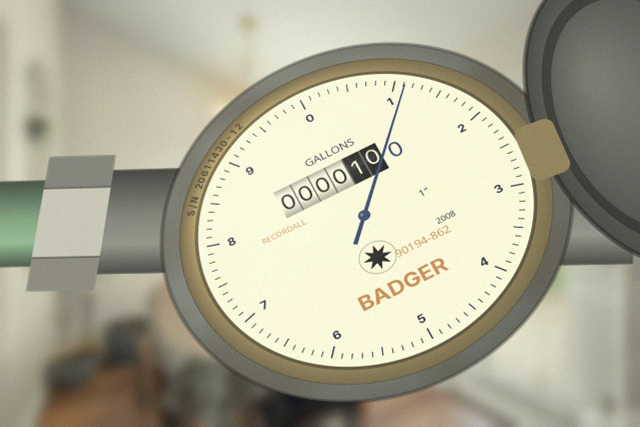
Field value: 101.1,gal
